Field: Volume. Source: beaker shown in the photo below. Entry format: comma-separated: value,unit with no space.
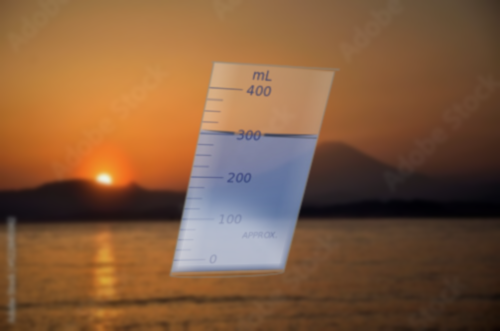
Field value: 300,mL
